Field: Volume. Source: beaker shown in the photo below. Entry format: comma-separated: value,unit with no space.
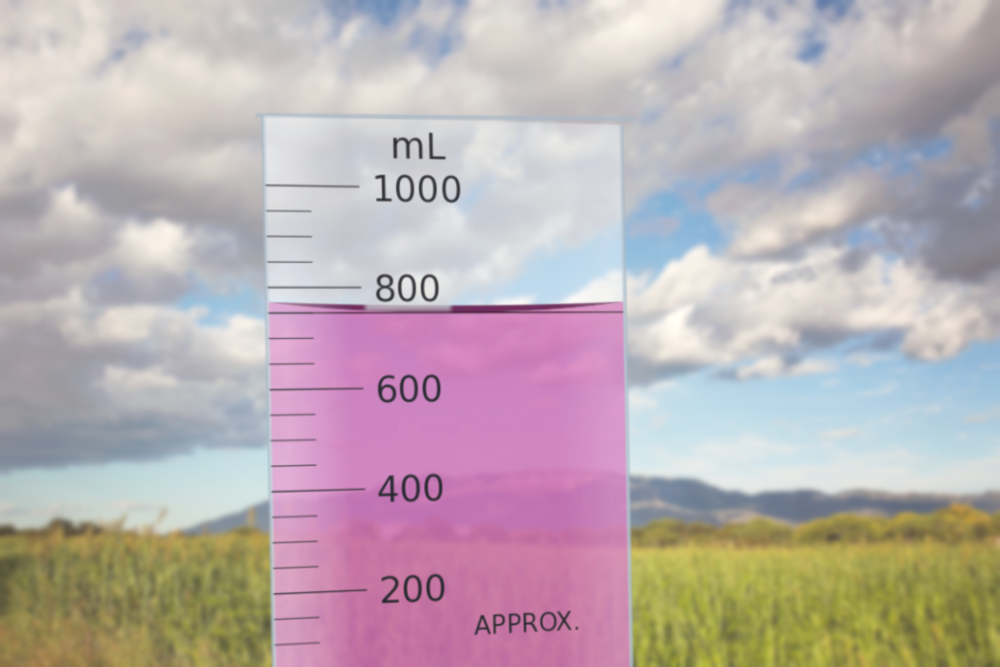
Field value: 750,mL
